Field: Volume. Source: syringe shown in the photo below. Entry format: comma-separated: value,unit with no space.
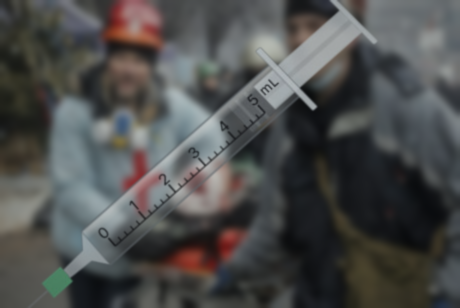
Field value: 4.4,mL
